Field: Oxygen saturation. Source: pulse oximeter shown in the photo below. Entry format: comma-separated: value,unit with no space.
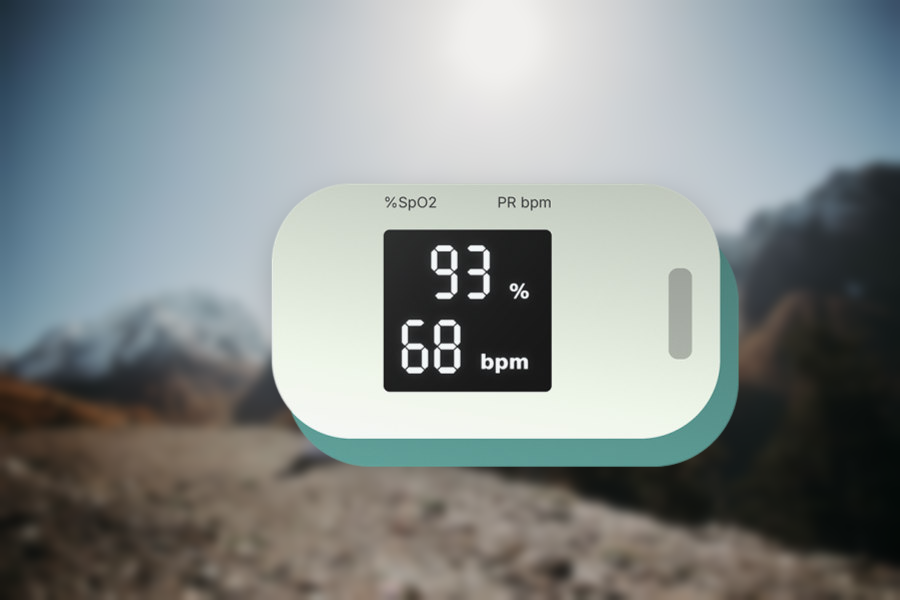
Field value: 93,%
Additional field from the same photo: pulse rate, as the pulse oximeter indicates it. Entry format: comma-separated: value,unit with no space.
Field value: 68,bpm
